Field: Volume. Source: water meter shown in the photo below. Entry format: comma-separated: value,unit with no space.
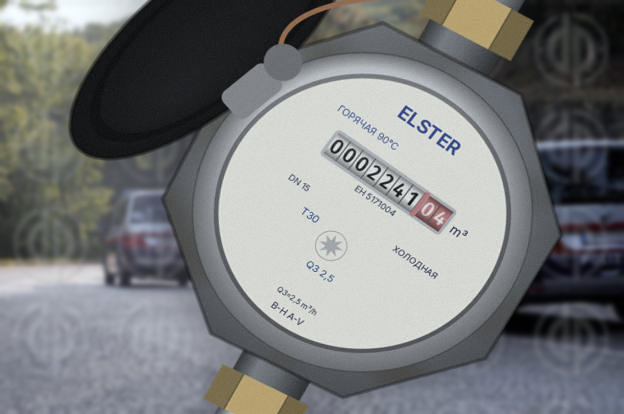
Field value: 2241.04,m³
